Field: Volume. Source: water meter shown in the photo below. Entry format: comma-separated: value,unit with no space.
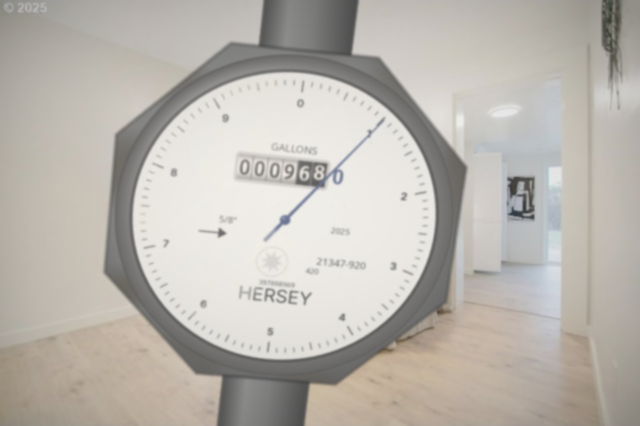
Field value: 9681.0,gal
